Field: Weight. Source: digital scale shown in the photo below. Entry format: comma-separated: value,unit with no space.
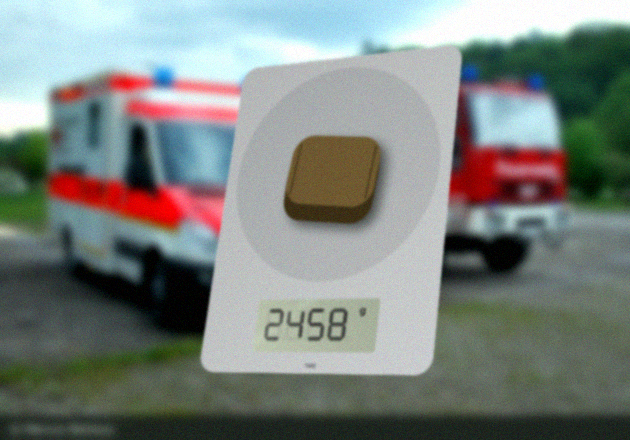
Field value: 2458,g
